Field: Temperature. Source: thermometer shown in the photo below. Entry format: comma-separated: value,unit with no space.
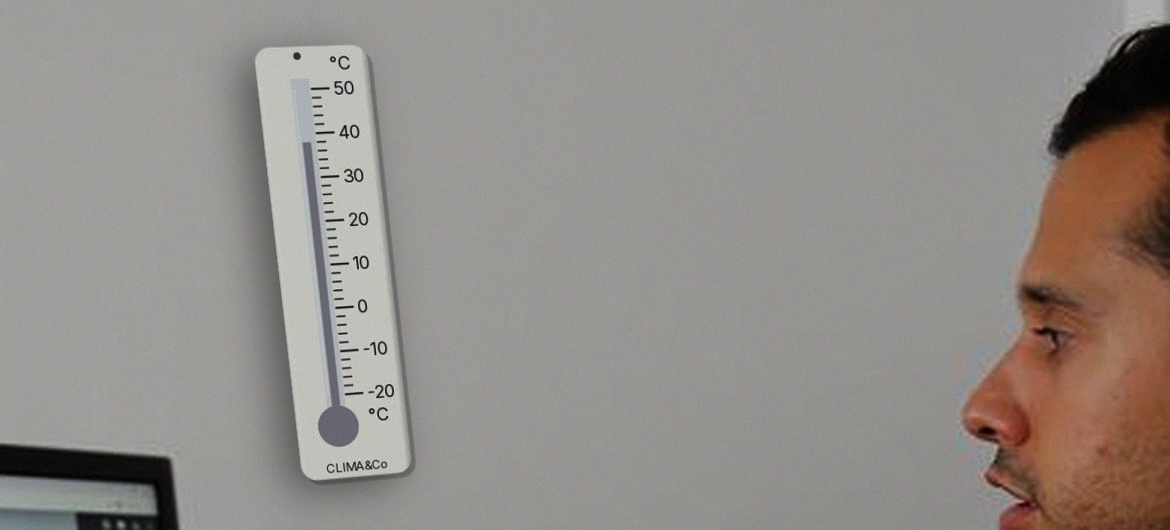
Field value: 38,°C
